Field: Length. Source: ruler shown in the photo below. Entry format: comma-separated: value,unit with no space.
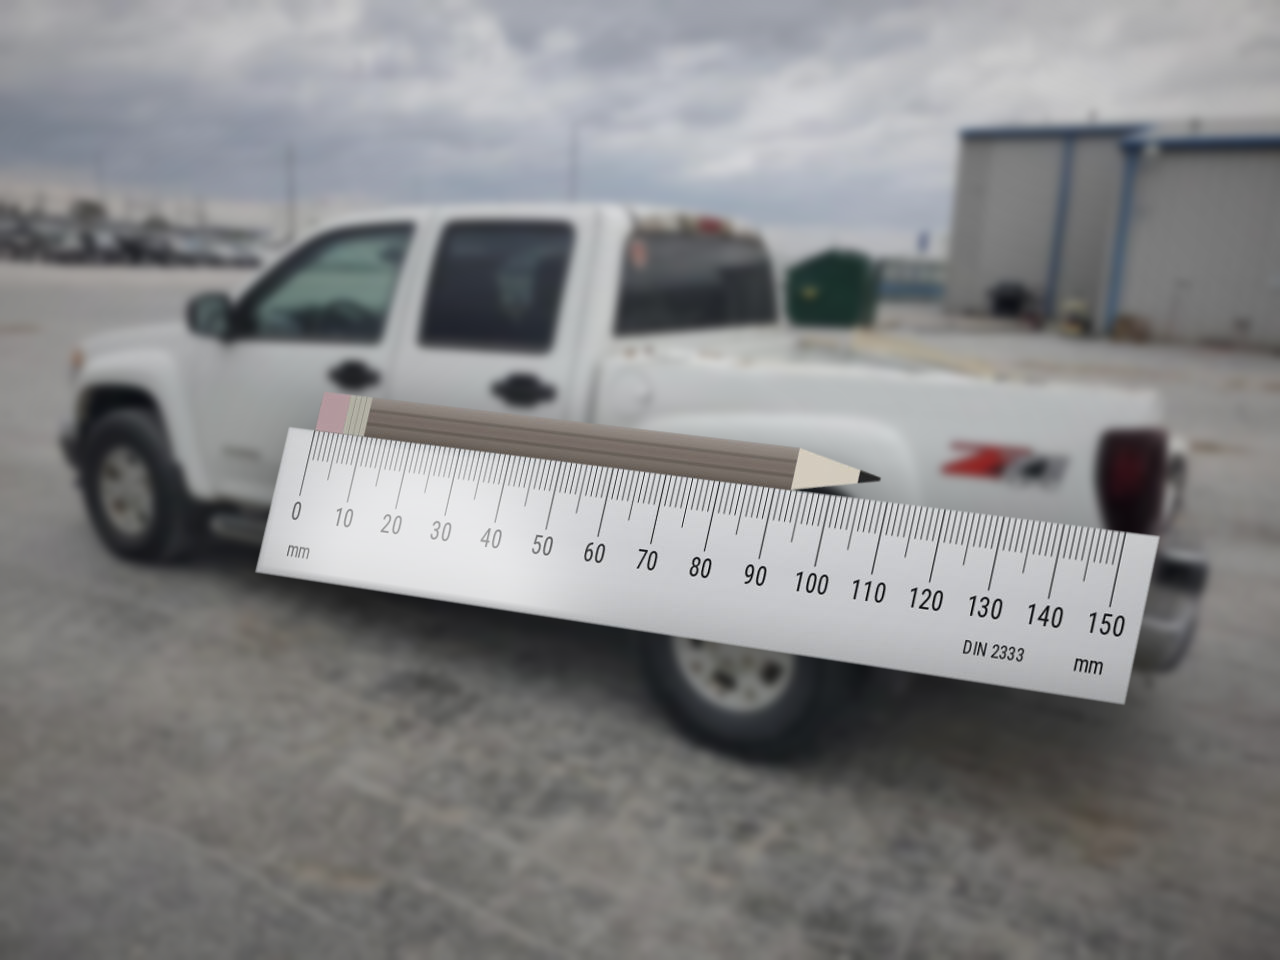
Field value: 108,mm
